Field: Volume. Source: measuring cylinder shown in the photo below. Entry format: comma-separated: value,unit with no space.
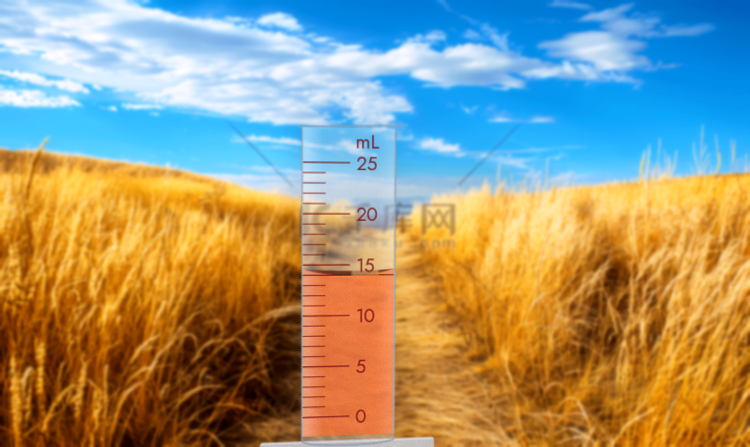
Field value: 14,mL
